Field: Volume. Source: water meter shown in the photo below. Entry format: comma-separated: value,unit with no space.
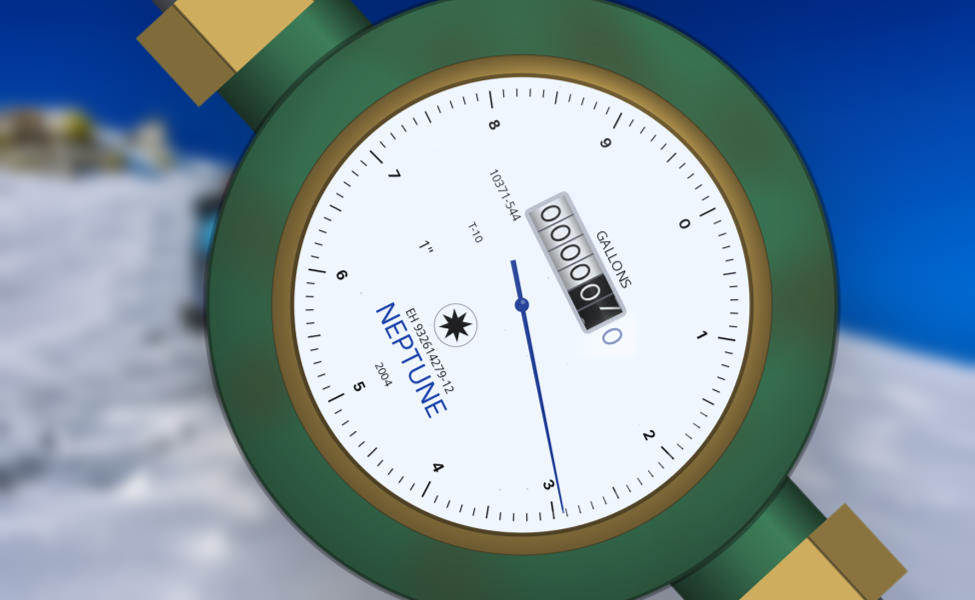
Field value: 72.9,gal
